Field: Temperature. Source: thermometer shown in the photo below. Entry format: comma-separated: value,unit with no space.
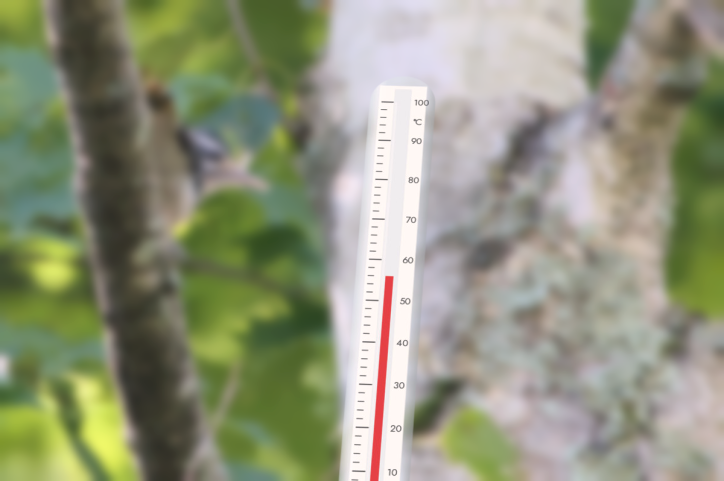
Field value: 56,°C
